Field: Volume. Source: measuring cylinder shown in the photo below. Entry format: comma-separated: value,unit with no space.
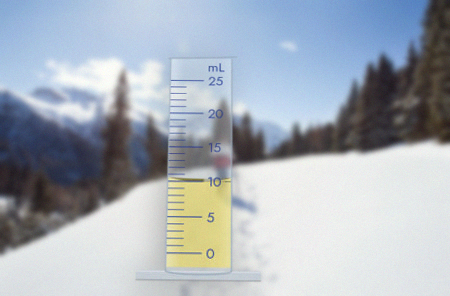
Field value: 10,mL
